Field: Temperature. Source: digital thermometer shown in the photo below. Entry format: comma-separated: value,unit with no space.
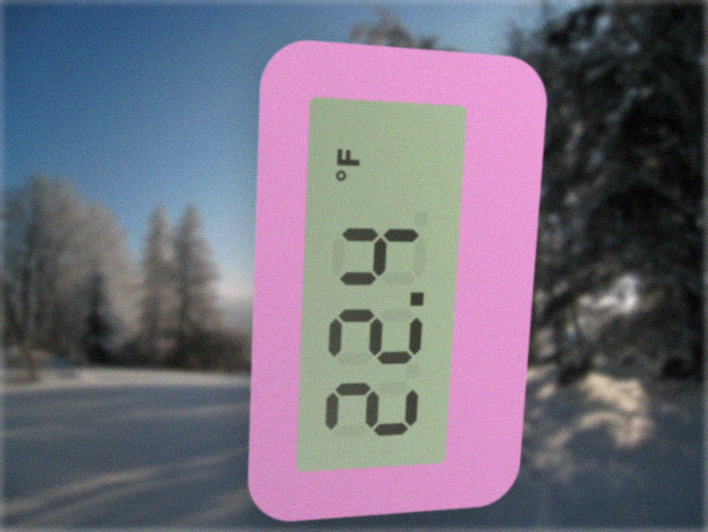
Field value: 22.4,°F
